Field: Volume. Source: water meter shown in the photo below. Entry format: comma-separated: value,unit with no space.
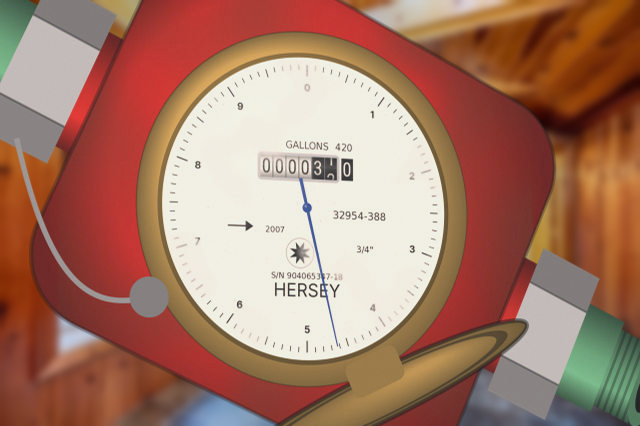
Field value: 314.6,gal
